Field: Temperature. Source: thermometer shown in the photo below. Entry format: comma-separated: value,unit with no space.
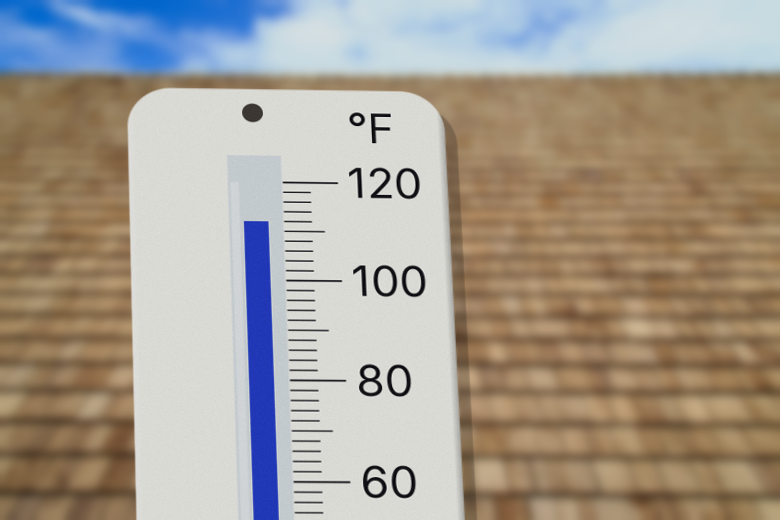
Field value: 112,°F
